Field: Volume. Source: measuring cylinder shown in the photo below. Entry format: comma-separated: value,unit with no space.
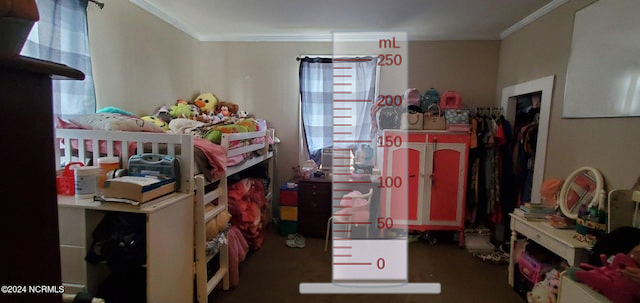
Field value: 30,mL
